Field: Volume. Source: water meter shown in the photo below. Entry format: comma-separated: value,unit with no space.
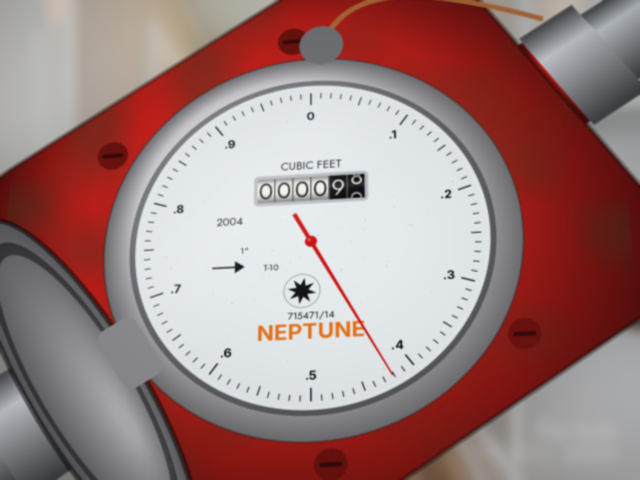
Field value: 98.42,ft³
